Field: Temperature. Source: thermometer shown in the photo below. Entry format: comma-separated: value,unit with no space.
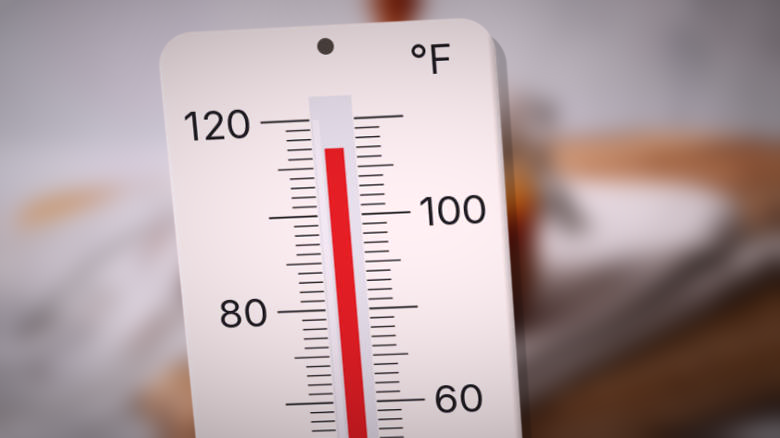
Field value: 114,°F
